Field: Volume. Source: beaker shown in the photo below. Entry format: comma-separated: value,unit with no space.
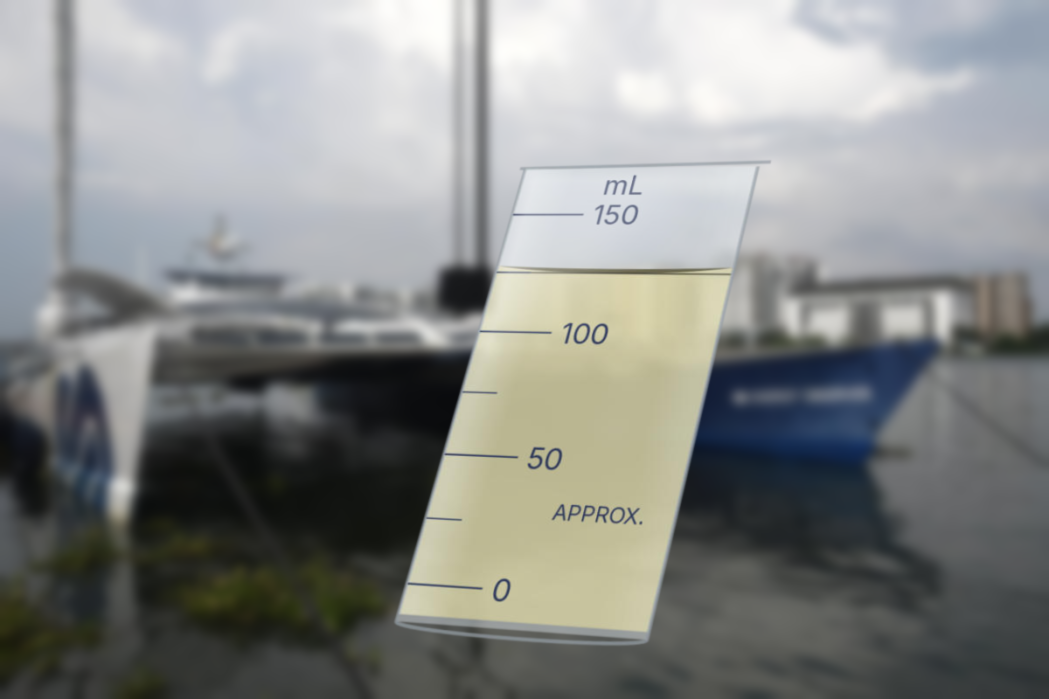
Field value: 125,mL
